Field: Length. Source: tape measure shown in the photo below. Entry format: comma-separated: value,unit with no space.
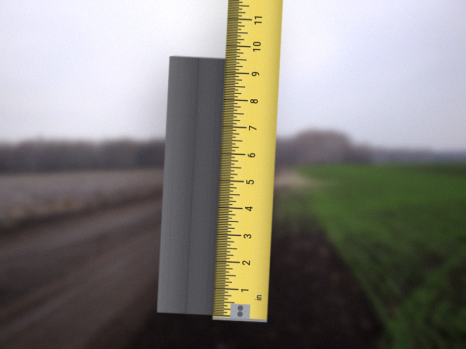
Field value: 9.5,in
